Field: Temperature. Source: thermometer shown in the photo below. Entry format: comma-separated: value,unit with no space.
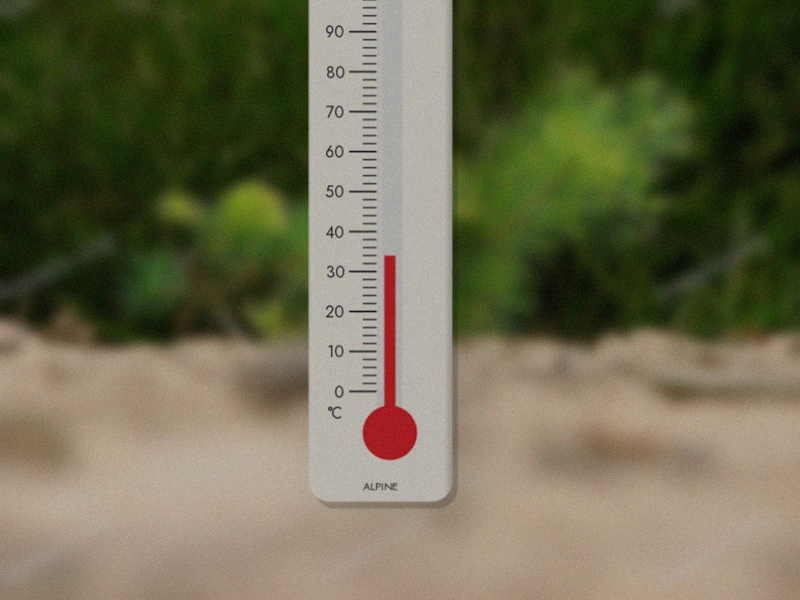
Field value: 34,°C
